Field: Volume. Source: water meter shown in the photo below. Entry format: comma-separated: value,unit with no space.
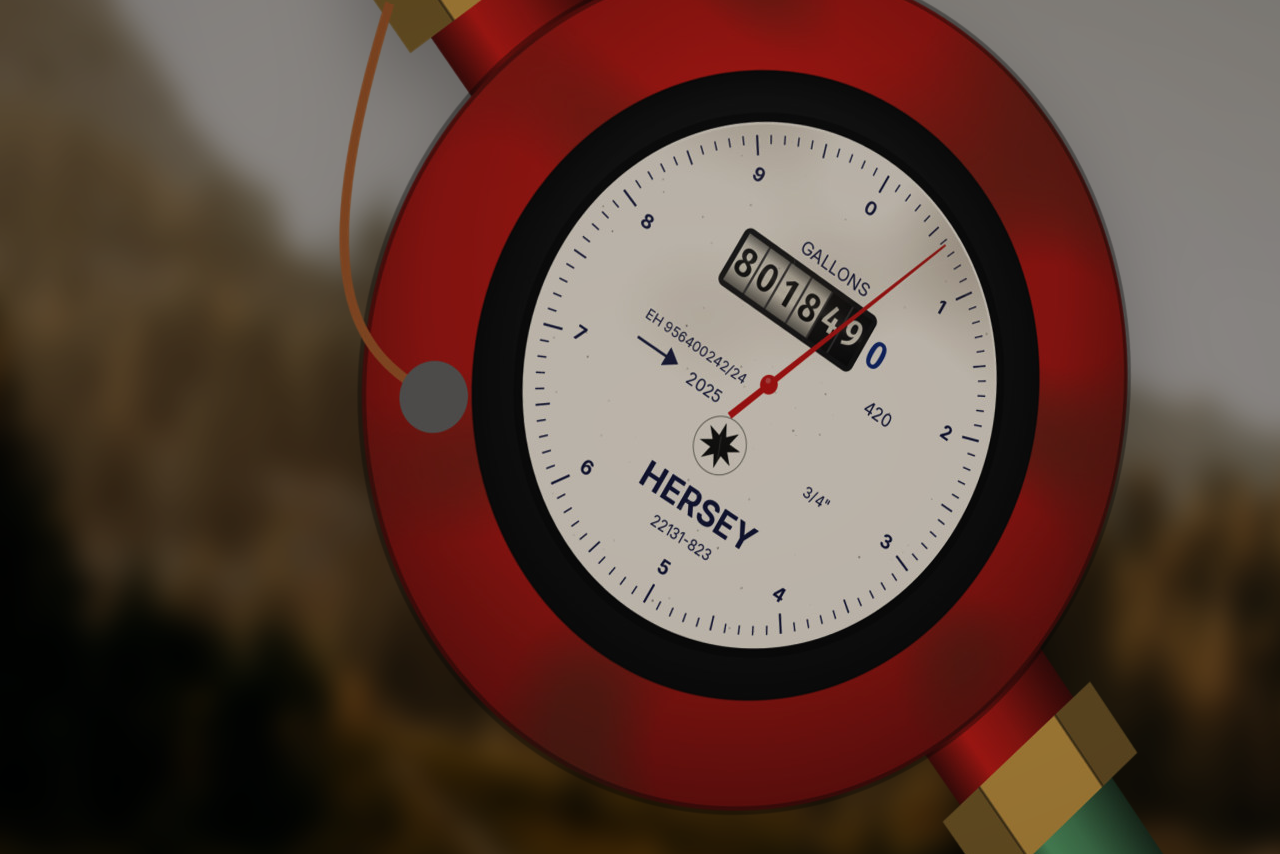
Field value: 8018490.6,gal
